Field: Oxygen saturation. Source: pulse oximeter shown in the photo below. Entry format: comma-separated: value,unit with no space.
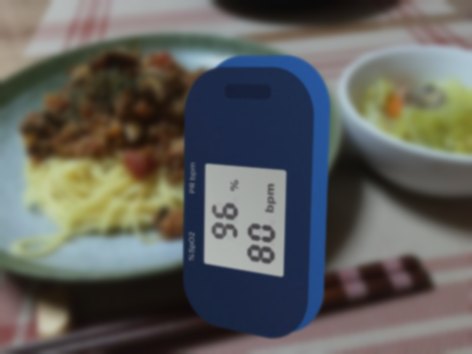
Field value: 96,%
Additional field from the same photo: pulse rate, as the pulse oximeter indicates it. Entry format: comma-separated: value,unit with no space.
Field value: 80,bpm
